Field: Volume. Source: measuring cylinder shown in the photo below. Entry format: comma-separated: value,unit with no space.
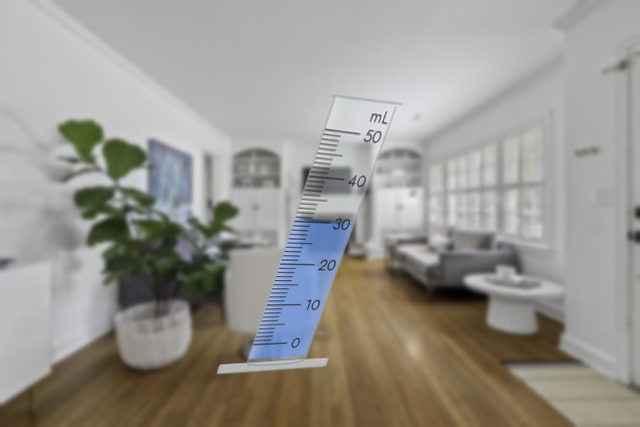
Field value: 30,mL
